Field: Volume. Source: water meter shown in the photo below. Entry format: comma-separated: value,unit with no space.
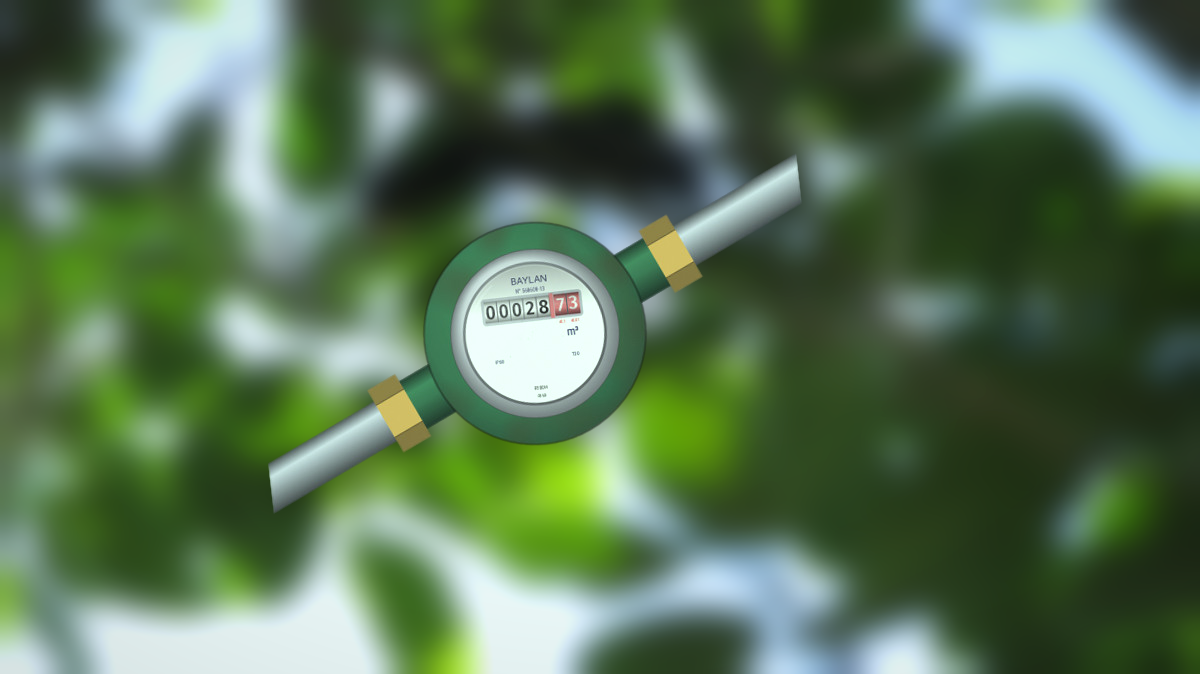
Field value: 28.73,m³
